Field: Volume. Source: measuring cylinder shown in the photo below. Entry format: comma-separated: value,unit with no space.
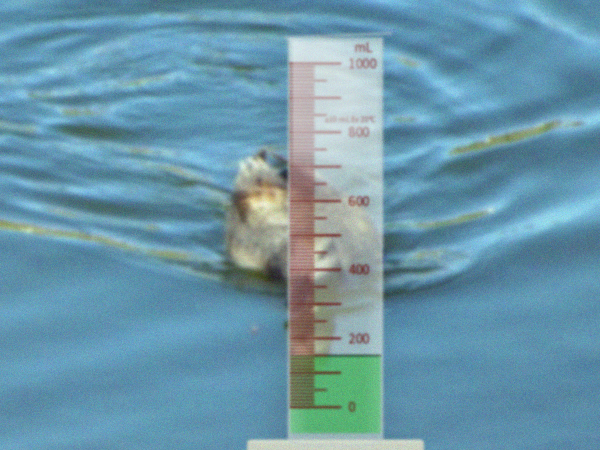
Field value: 150,mL
